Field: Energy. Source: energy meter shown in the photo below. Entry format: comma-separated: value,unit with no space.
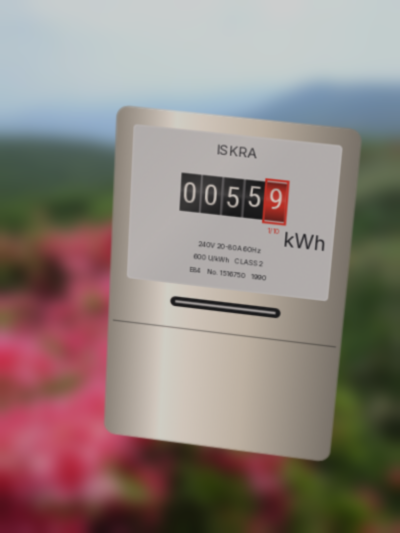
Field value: 55.9,kWh
